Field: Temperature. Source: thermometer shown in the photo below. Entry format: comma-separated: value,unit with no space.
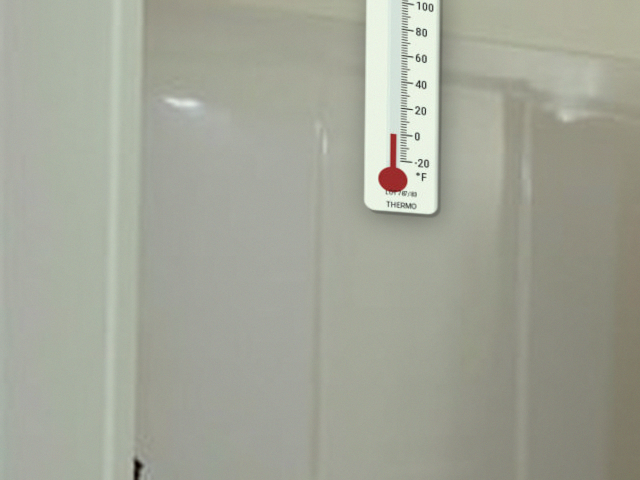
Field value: 0,°F
